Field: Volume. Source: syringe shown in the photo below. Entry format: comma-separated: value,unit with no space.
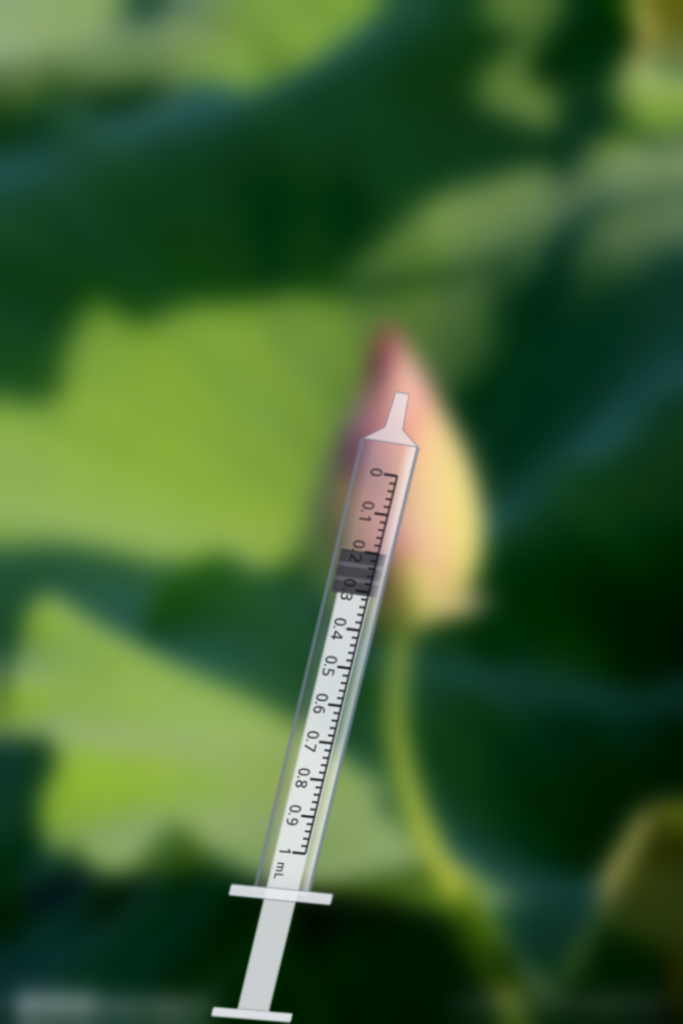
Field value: 0.2,mL
